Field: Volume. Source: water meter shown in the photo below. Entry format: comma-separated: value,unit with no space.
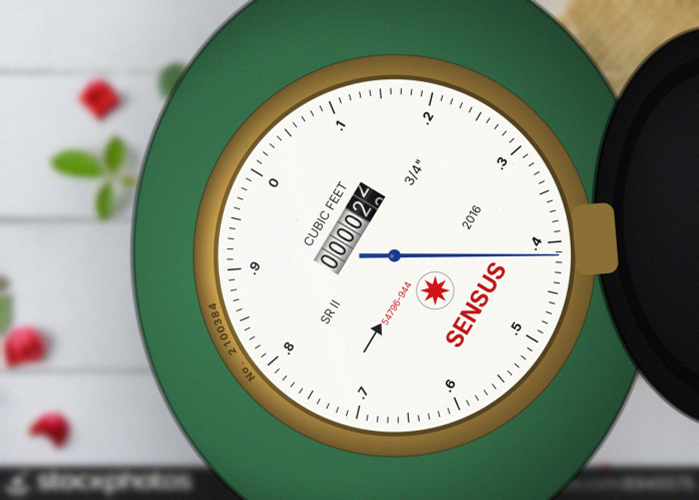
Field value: 22.41,ft³
